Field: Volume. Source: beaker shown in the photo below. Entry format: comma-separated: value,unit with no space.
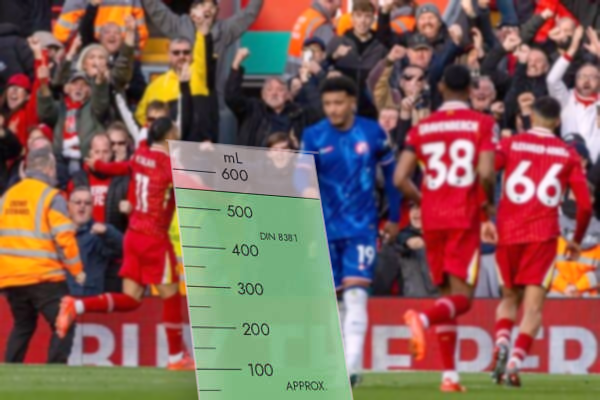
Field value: 550,mL
